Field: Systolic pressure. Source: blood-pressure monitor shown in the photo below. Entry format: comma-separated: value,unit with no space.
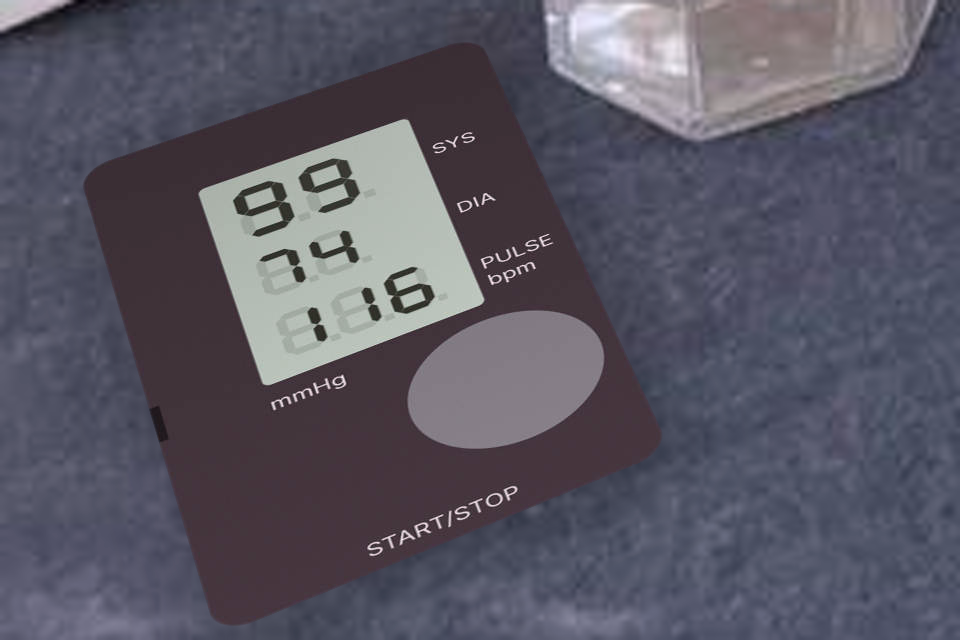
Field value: 99,mmHg
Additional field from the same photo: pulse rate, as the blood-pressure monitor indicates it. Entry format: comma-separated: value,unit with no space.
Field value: 116,bpm
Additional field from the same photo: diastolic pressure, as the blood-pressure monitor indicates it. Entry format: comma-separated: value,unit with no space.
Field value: 74,mmHg
